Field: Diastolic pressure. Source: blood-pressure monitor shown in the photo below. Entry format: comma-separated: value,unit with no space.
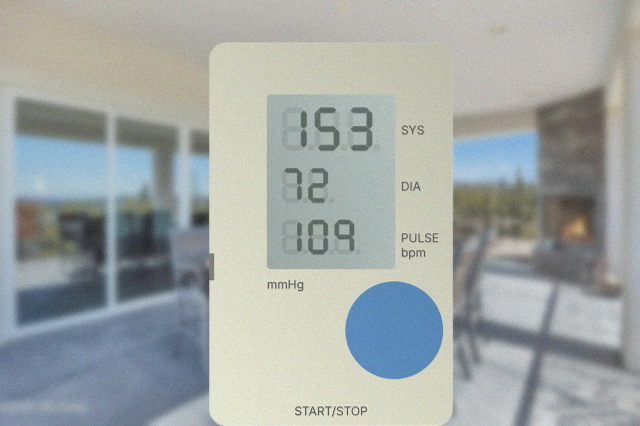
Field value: 72,mmHg
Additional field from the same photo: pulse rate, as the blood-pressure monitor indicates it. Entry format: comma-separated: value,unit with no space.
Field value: 109,bpm
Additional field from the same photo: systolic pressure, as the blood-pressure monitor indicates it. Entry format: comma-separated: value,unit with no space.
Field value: 153,mmHg
